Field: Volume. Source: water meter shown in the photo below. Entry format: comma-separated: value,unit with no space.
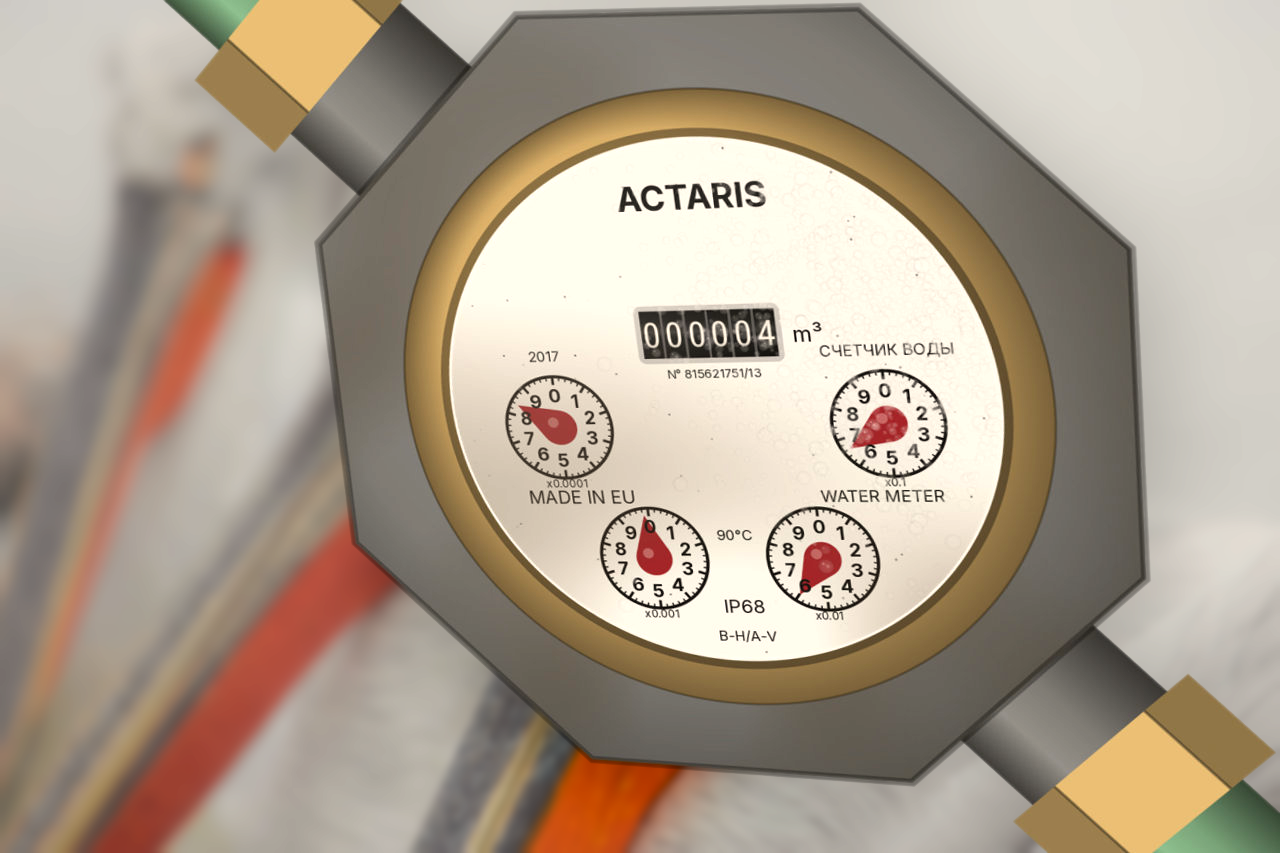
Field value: 4.6598,m³
